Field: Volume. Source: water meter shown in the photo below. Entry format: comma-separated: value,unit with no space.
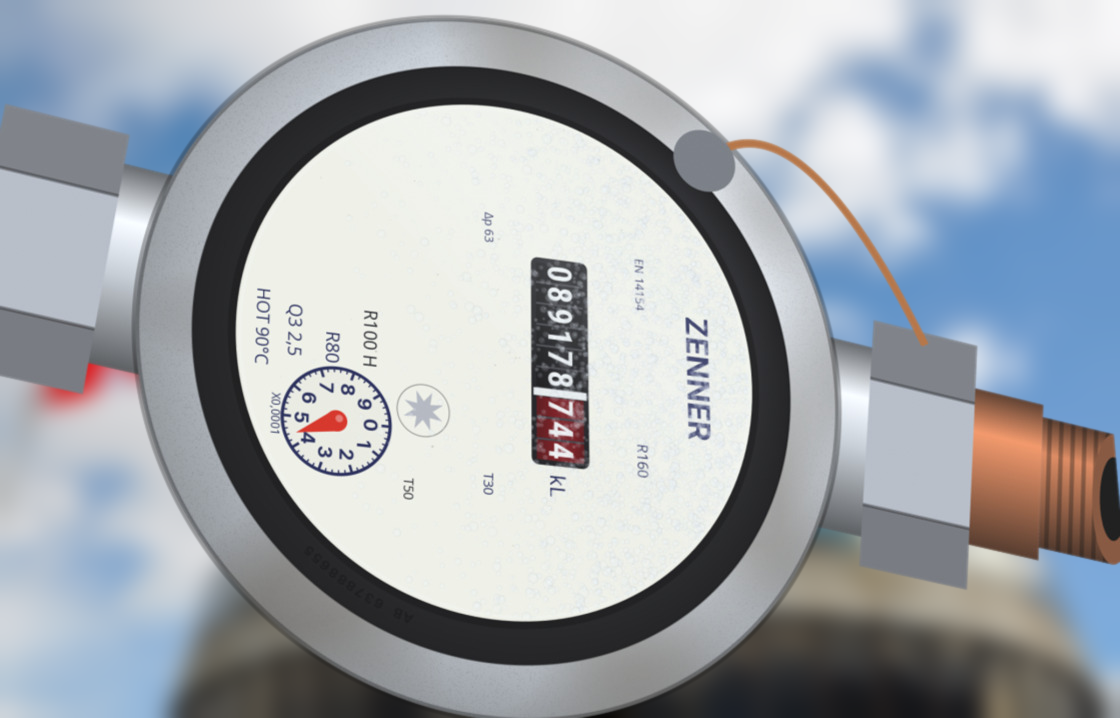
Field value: 89178.7444,kL
